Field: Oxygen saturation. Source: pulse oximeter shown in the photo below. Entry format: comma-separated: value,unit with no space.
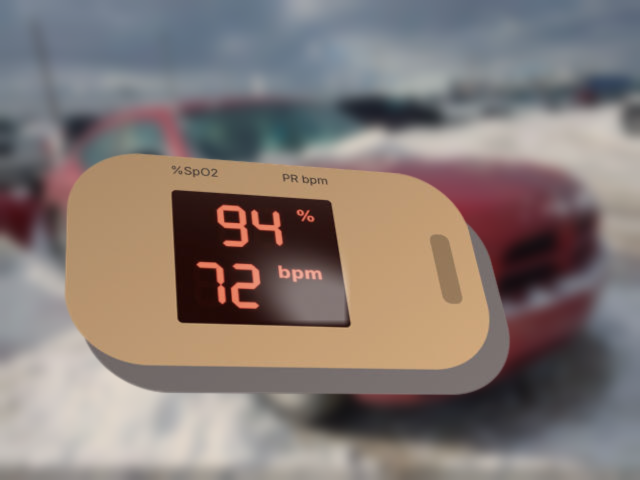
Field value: 94,%
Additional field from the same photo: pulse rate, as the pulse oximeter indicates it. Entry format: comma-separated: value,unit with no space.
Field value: 72,bpm
